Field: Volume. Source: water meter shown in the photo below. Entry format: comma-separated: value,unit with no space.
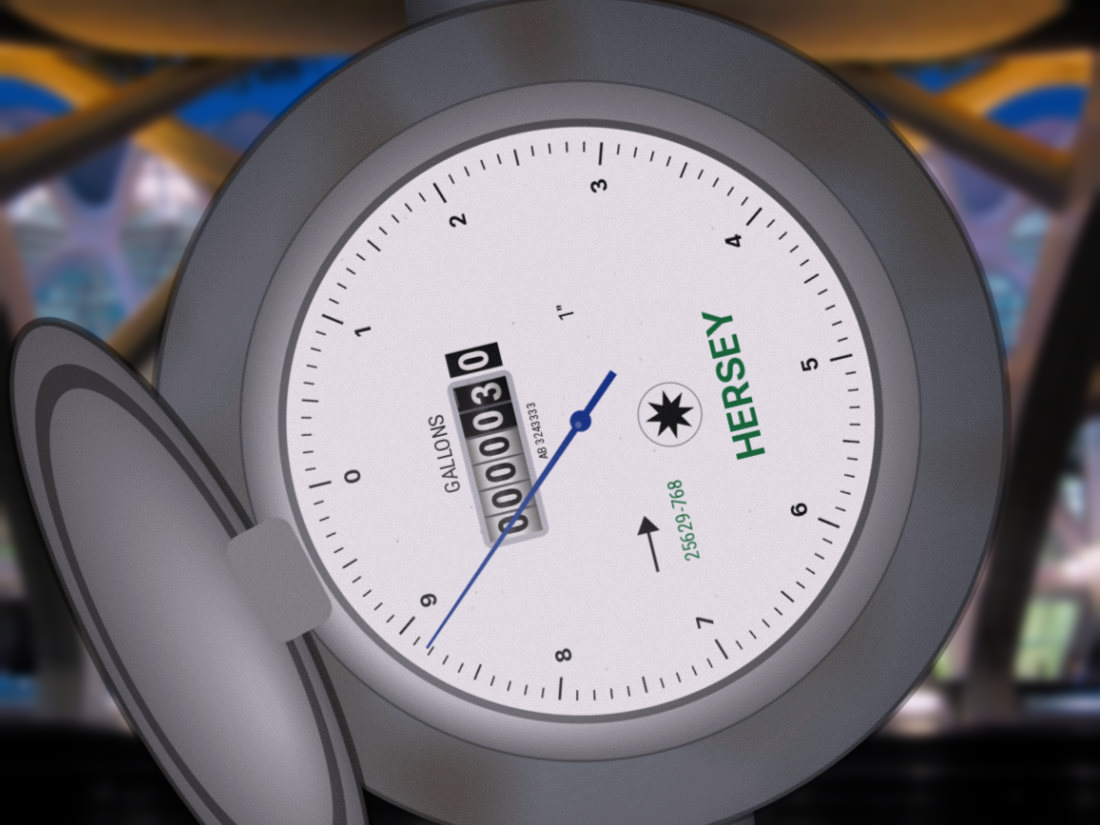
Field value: 28.8,gal
